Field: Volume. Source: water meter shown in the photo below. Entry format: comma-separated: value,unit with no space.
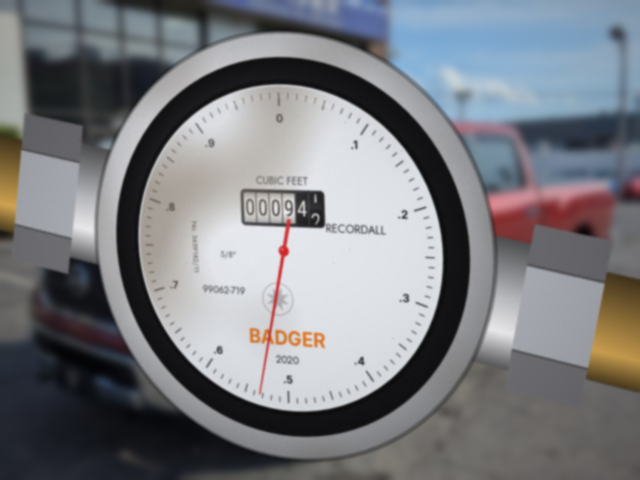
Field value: 941.53,ft³
